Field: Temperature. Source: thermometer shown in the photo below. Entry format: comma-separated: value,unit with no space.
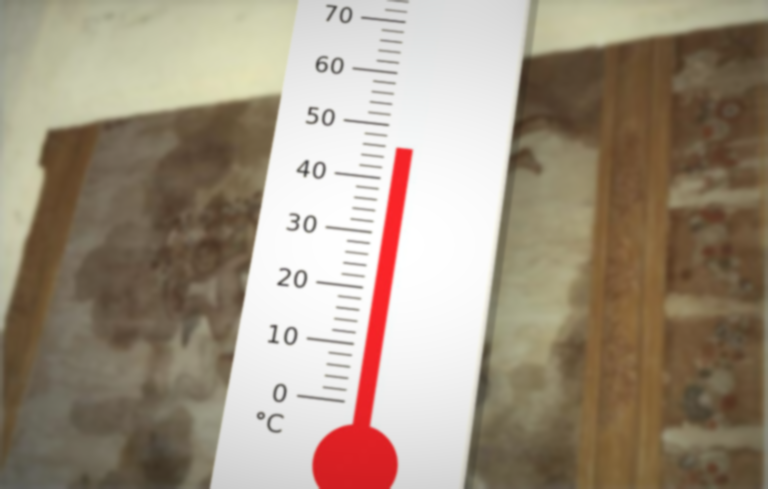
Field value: 46,°C
